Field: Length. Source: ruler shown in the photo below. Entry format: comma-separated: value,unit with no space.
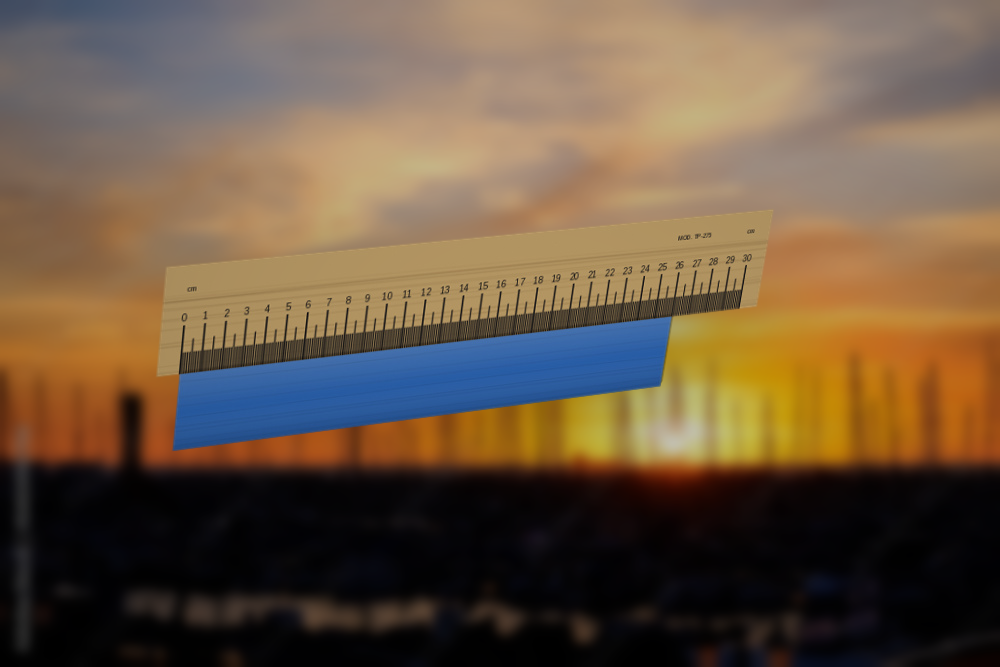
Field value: 26,cm
